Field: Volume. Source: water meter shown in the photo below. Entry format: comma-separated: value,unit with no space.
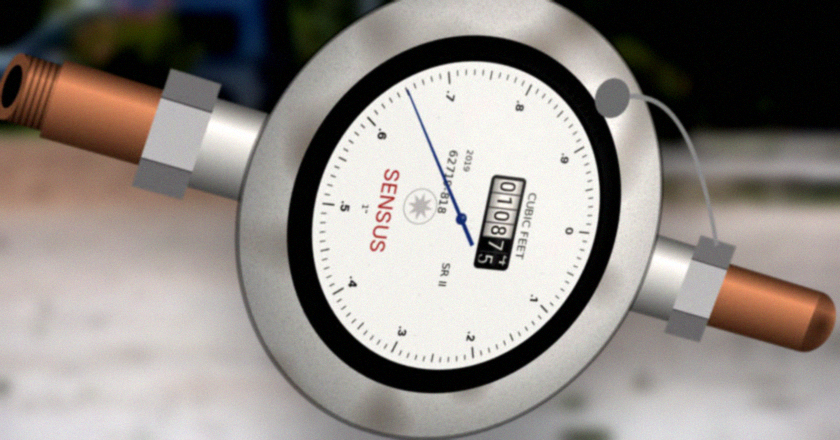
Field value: 10874.65,ft³
